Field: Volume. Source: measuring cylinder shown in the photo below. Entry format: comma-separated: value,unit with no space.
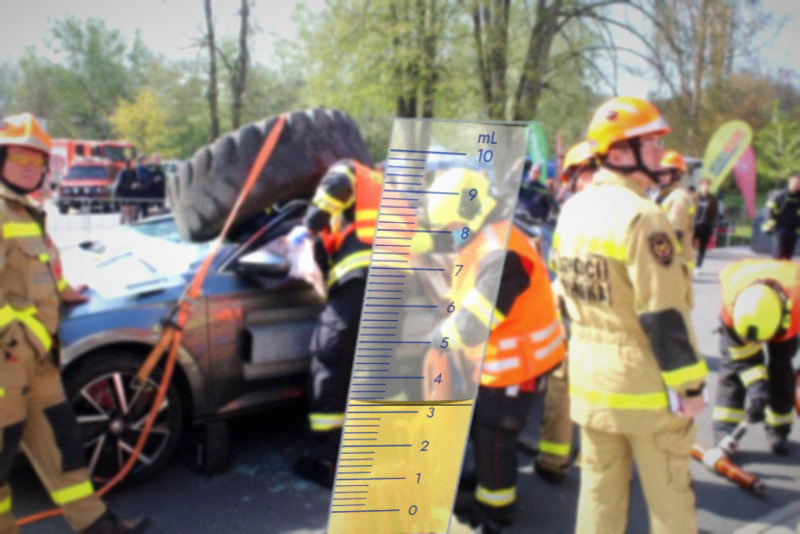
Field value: 3.2,mL
